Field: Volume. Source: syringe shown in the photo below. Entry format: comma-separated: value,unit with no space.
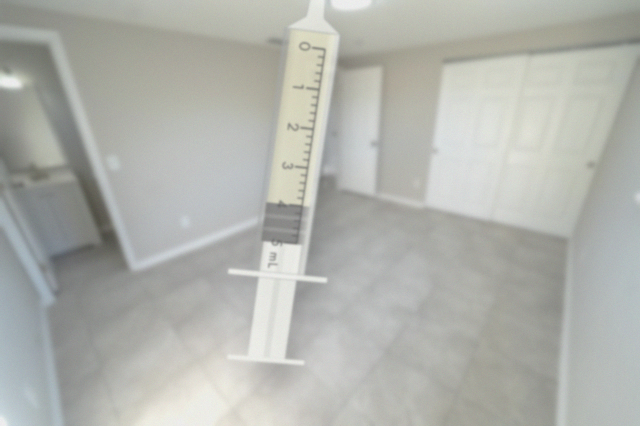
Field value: 4,mL
